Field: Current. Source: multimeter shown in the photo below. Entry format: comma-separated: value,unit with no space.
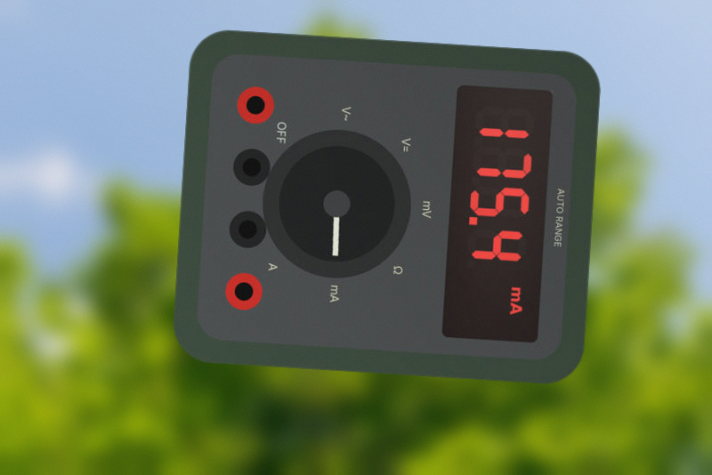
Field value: 175.4,mA
